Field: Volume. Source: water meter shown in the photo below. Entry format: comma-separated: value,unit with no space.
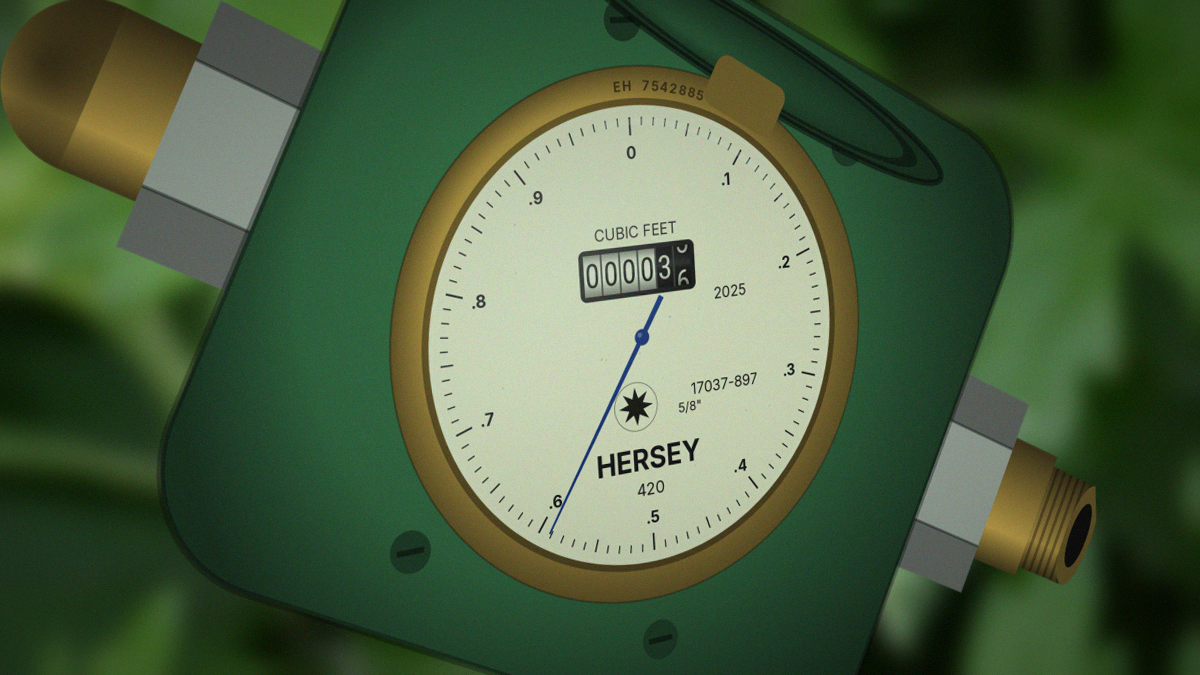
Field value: 35.59,ft³
